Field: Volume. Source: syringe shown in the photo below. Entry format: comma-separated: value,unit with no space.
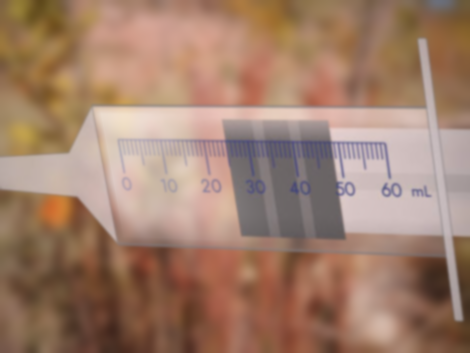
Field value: 25,mL
